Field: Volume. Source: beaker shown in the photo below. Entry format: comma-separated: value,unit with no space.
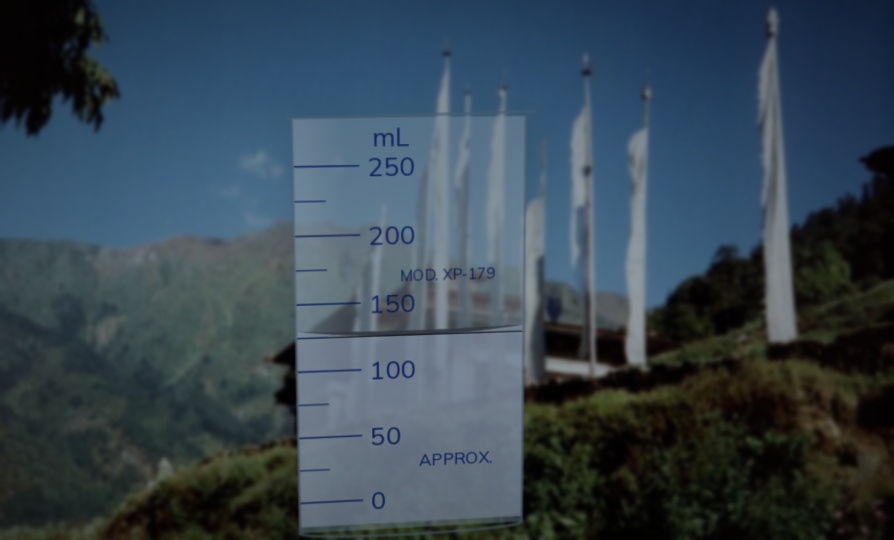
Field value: 125,mL
